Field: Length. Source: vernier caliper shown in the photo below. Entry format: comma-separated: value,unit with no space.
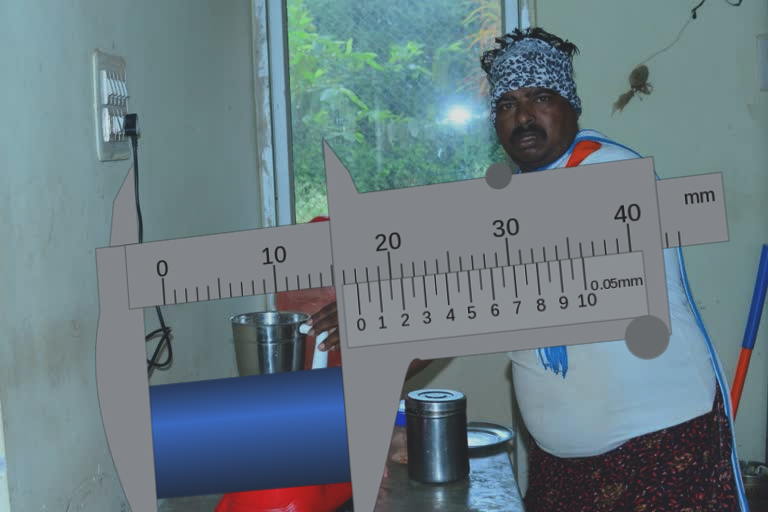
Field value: 17.1,mm
